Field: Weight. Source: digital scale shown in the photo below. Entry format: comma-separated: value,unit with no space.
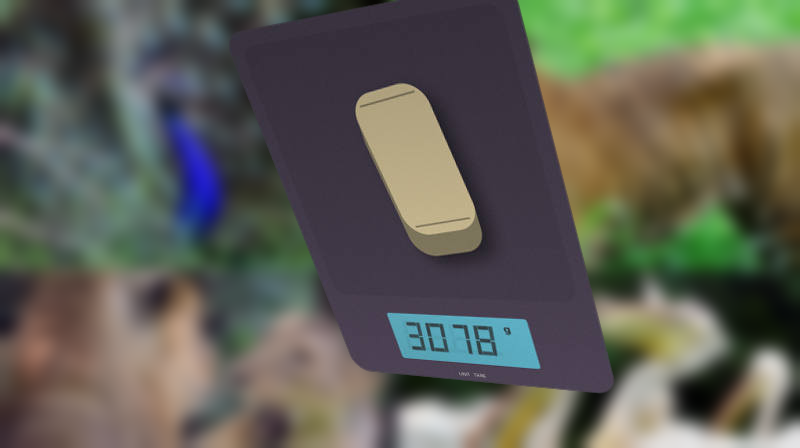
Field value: 3078,g
